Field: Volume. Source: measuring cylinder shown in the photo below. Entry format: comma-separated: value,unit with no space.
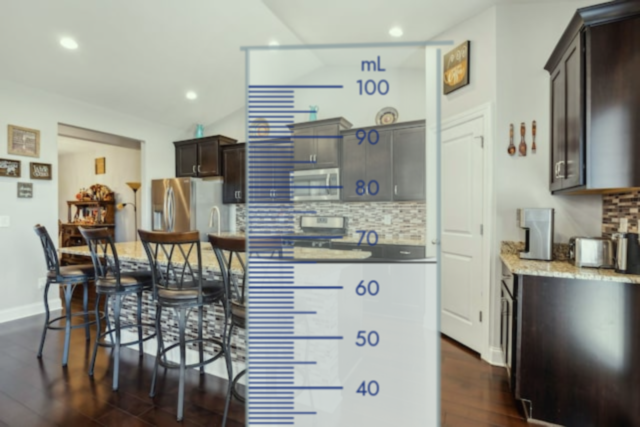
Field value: 65,mL
